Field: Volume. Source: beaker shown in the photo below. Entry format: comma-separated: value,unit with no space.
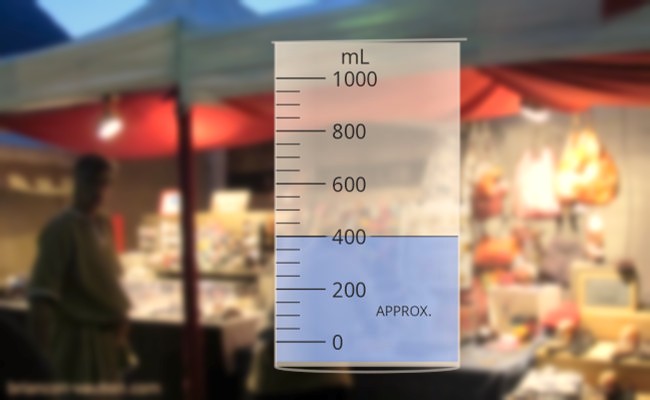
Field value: 400,mL
